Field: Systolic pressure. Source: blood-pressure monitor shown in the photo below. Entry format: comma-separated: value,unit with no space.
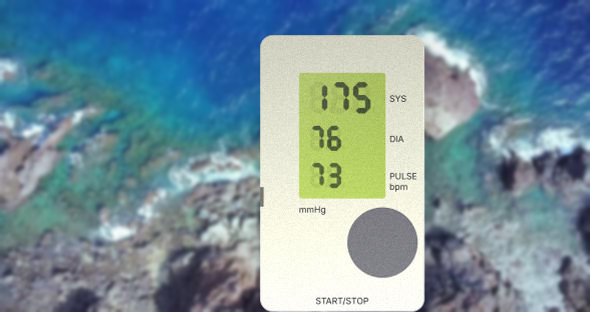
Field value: 175,mmHg
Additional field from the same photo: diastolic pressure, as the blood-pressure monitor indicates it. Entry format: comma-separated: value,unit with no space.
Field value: 76,mmHg
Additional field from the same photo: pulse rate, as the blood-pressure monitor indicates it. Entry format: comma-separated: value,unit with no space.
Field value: 73,bpm
